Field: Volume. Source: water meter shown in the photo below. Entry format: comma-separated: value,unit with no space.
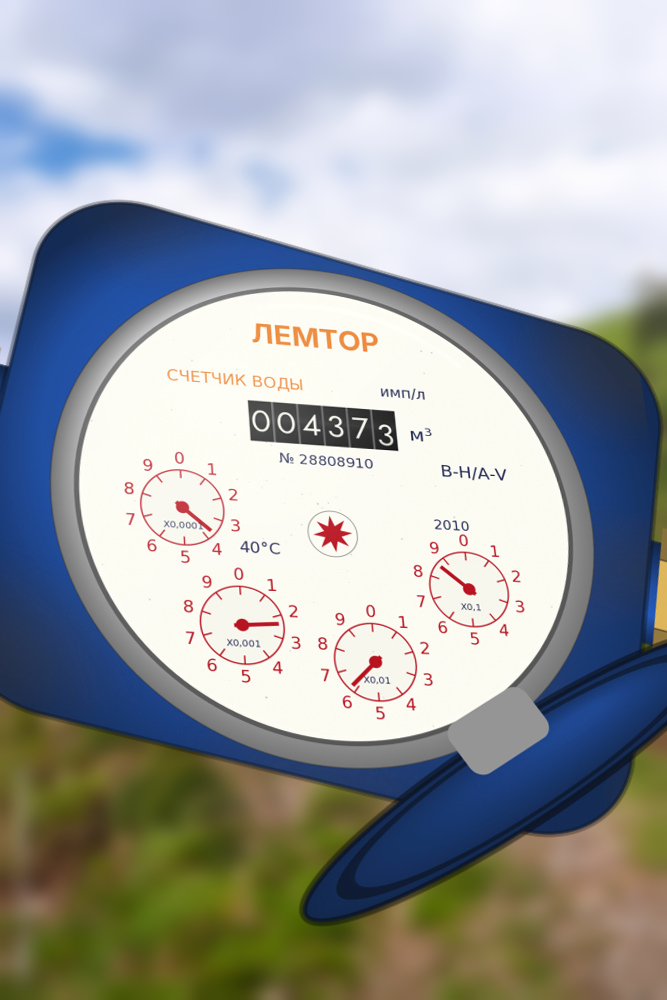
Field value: 4372.8623,m³
